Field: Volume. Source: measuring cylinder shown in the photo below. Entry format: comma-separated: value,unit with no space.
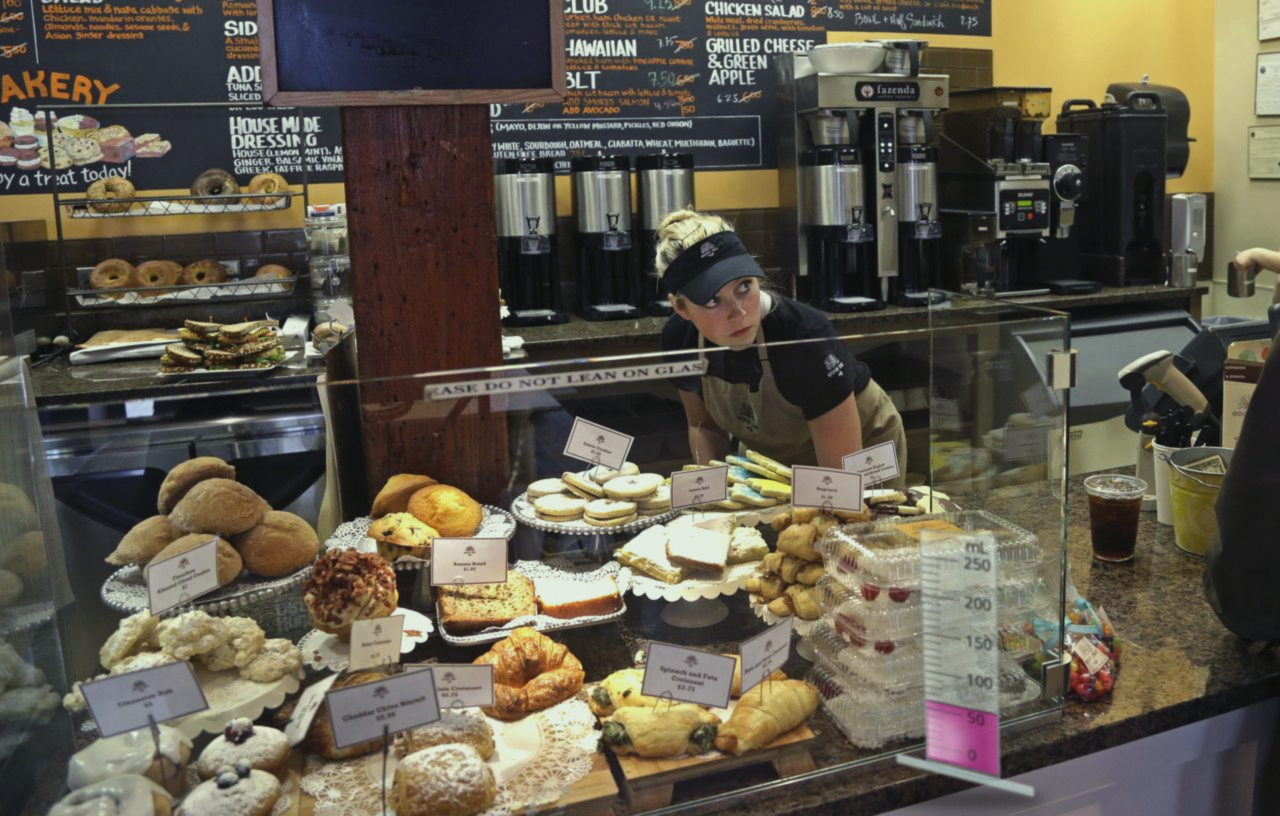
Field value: 60,mL
